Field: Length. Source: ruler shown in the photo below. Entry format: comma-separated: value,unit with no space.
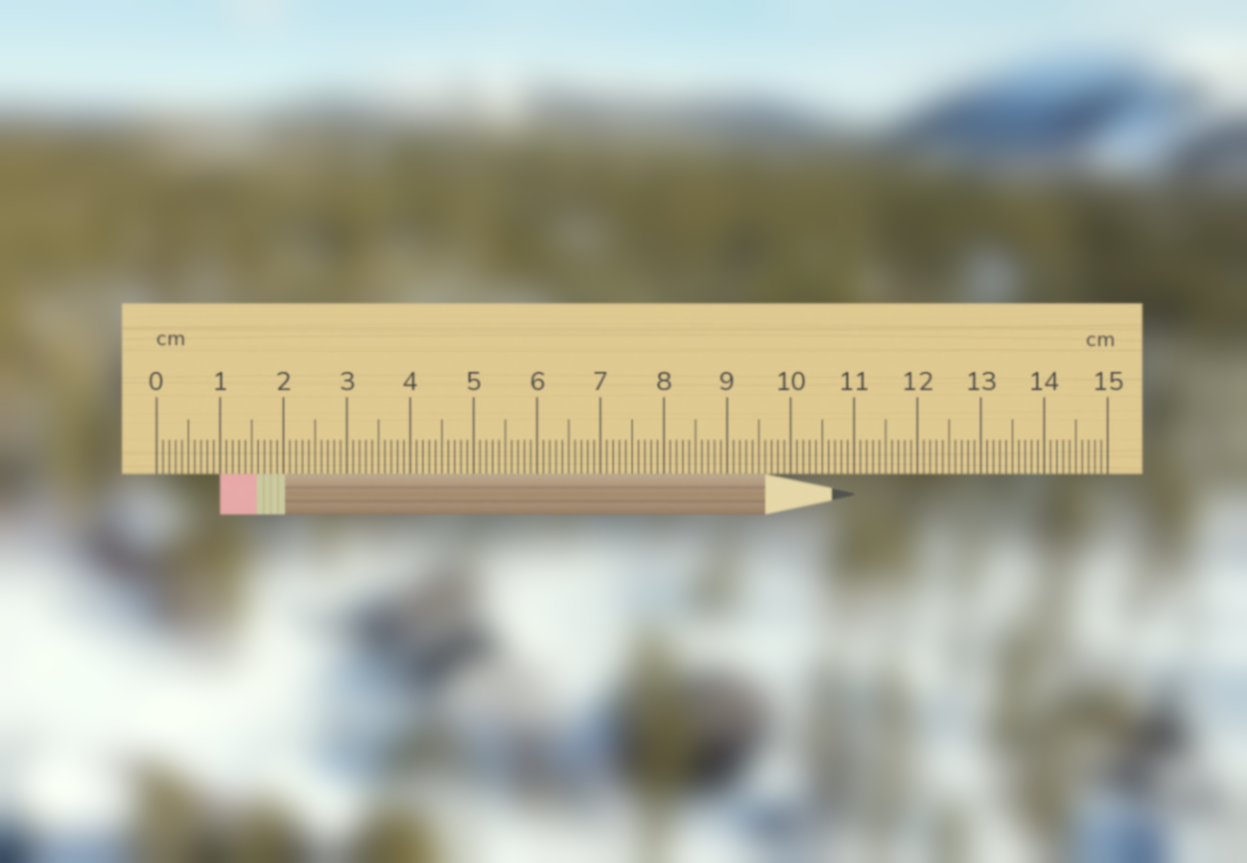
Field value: 10,cm
